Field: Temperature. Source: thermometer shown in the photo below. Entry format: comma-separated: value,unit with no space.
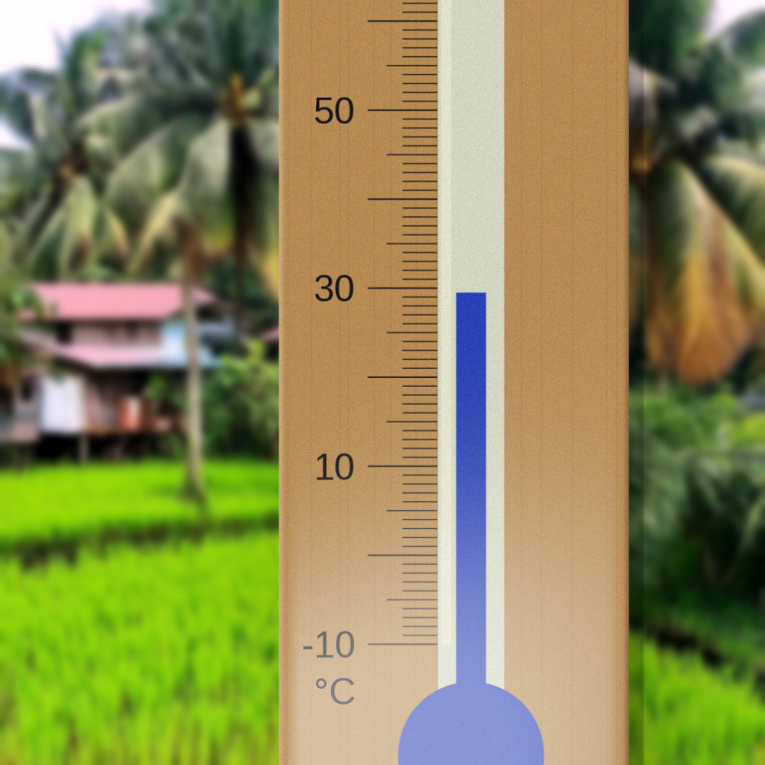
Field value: 29.5,°C
